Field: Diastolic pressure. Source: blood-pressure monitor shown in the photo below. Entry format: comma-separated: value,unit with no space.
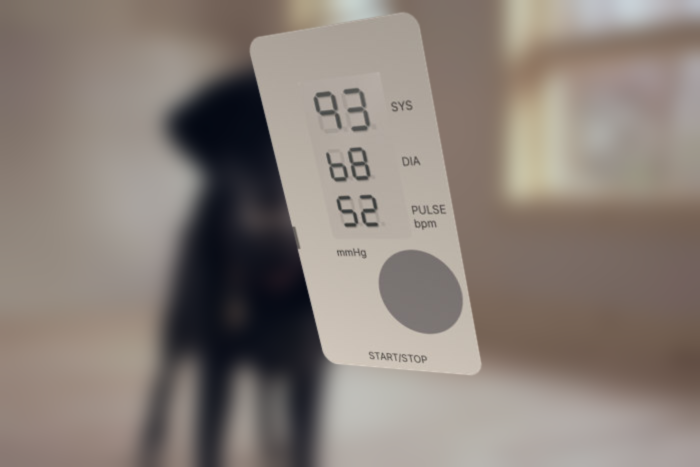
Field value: 68,mmHg
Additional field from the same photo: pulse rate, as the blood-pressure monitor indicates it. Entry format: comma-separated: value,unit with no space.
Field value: 52,bpm
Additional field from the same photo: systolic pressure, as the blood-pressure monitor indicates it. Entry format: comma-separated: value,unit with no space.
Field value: 93,mmHg
